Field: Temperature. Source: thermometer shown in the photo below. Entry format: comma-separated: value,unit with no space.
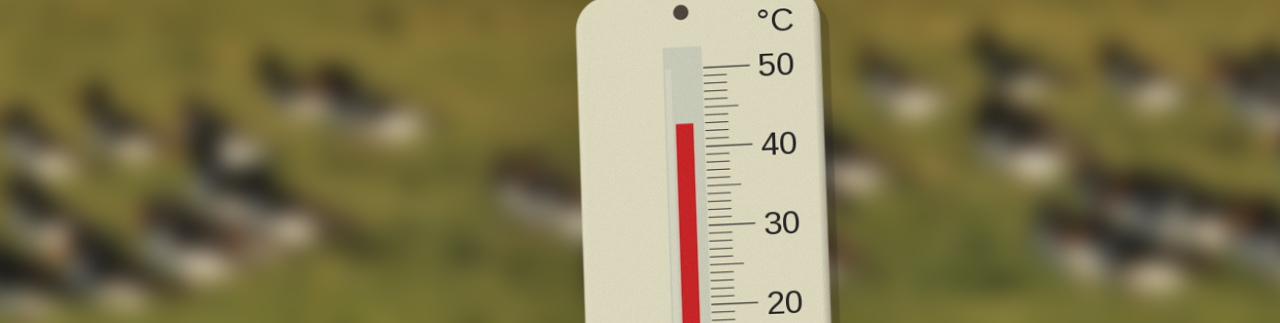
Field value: 43,°C
